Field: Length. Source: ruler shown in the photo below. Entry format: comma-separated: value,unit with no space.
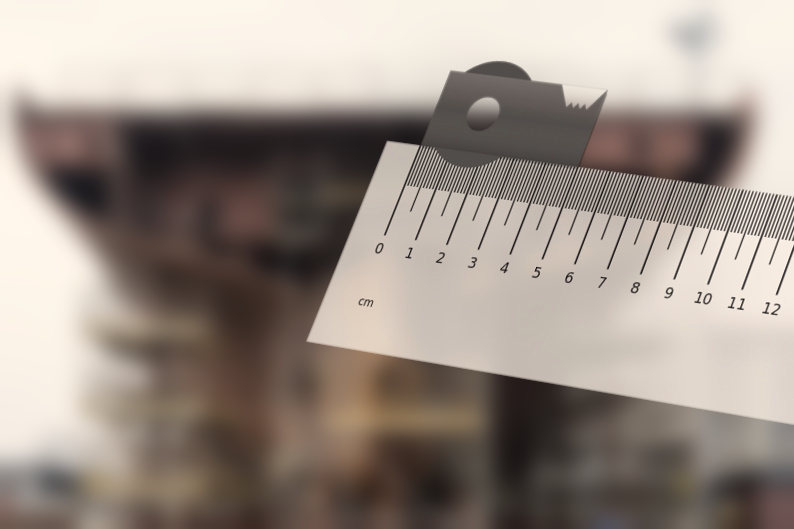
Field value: 5,cm
